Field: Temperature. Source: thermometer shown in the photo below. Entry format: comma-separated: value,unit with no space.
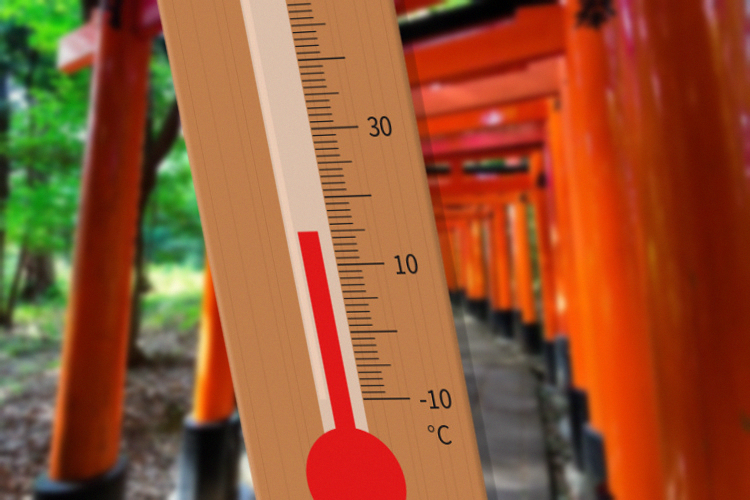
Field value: 15,°C
